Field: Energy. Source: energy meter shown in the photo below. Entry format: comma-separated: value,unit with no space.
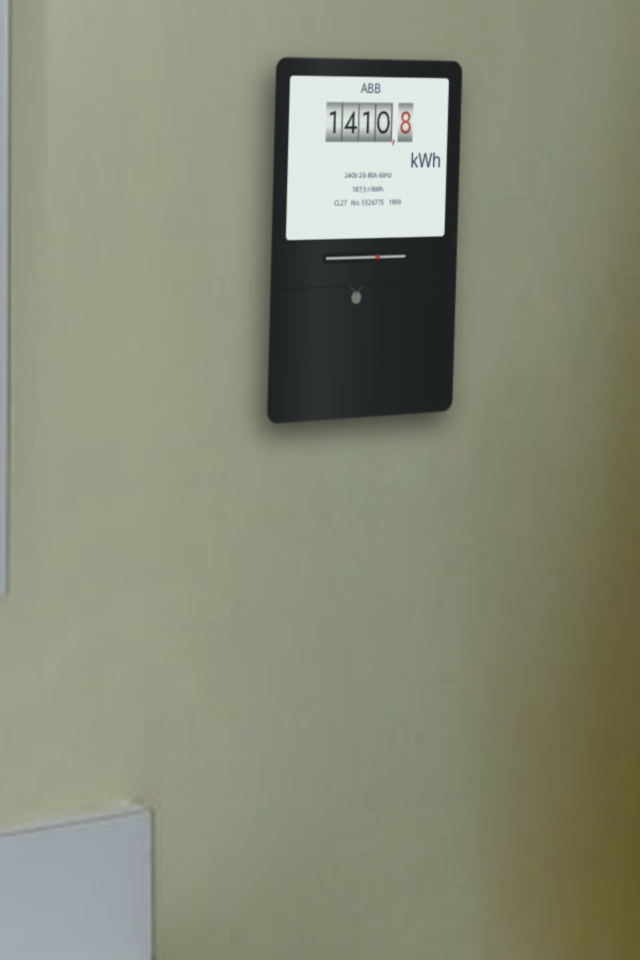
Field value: 1410.8,kWh
